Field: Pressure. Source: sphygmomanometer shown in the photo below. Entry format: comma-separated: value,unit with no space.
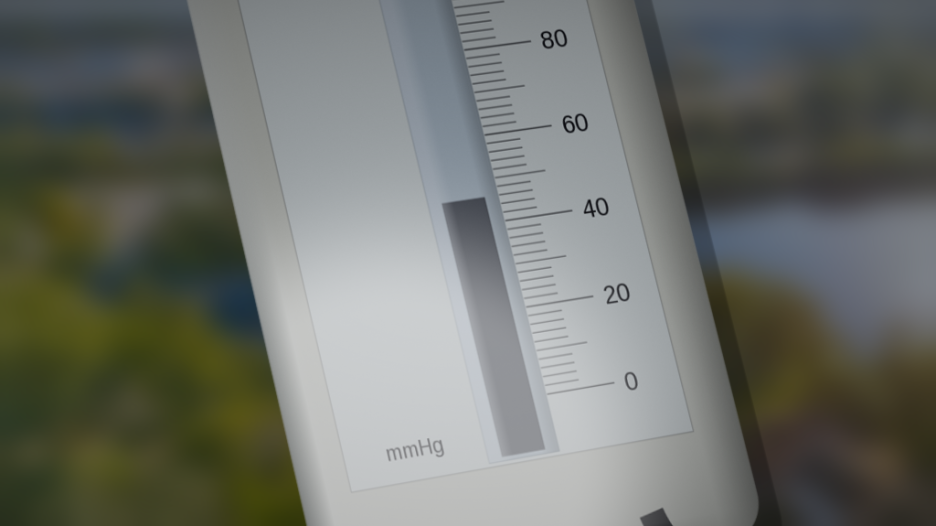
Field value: 46,mmHg
